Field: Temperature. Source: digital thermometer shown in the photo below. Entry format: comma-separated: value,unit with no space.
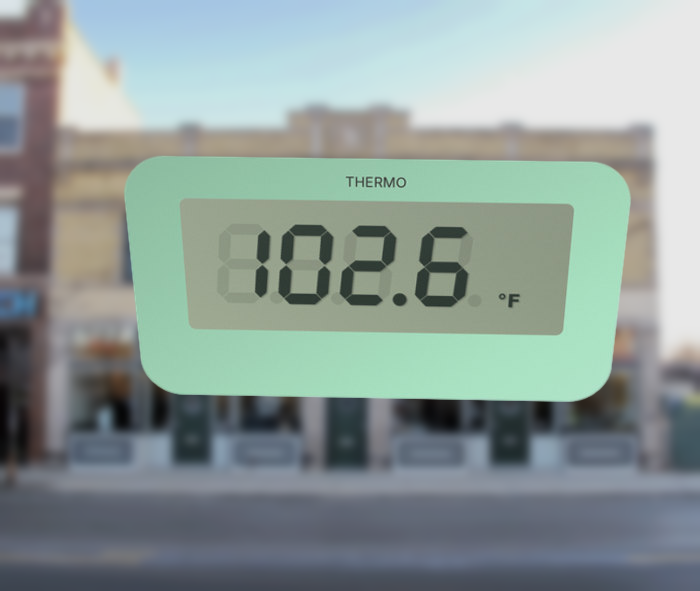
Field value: 102.6,°F
